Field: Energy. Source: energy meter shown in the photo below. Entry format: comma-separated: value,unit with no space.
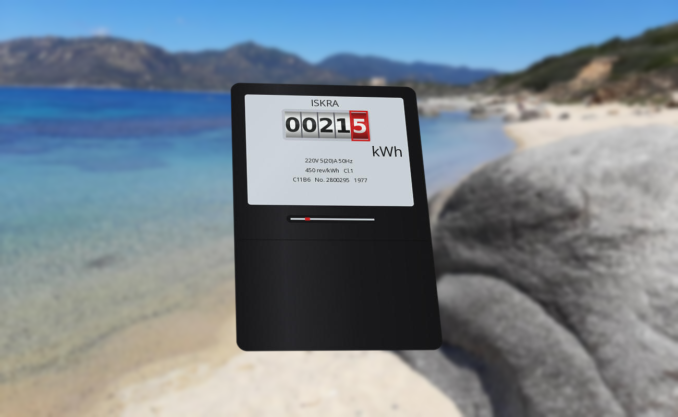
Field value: 21.5,kWh
